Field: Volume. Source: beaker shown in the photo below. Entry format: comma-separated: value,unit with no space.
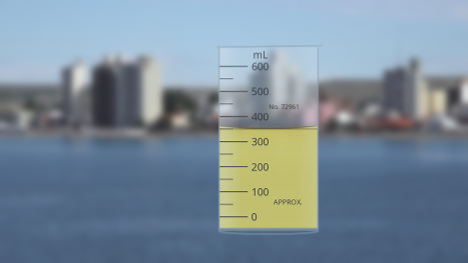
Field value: 350,mL
